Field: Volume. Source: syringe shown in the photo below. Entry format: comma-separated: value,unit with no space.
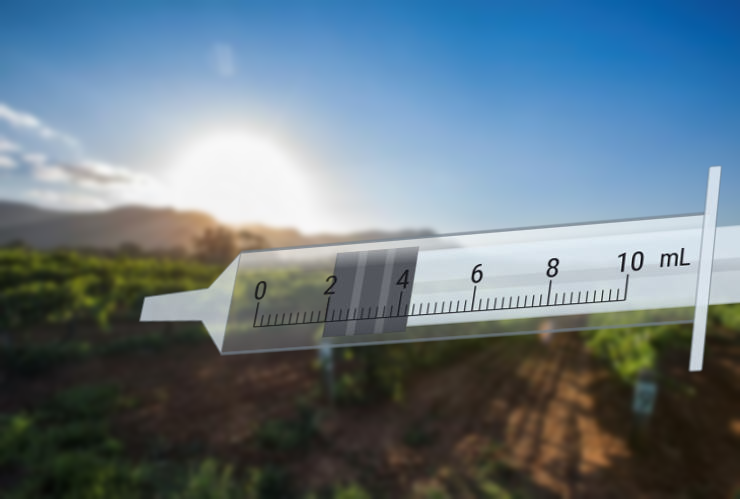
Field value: 2,mL
